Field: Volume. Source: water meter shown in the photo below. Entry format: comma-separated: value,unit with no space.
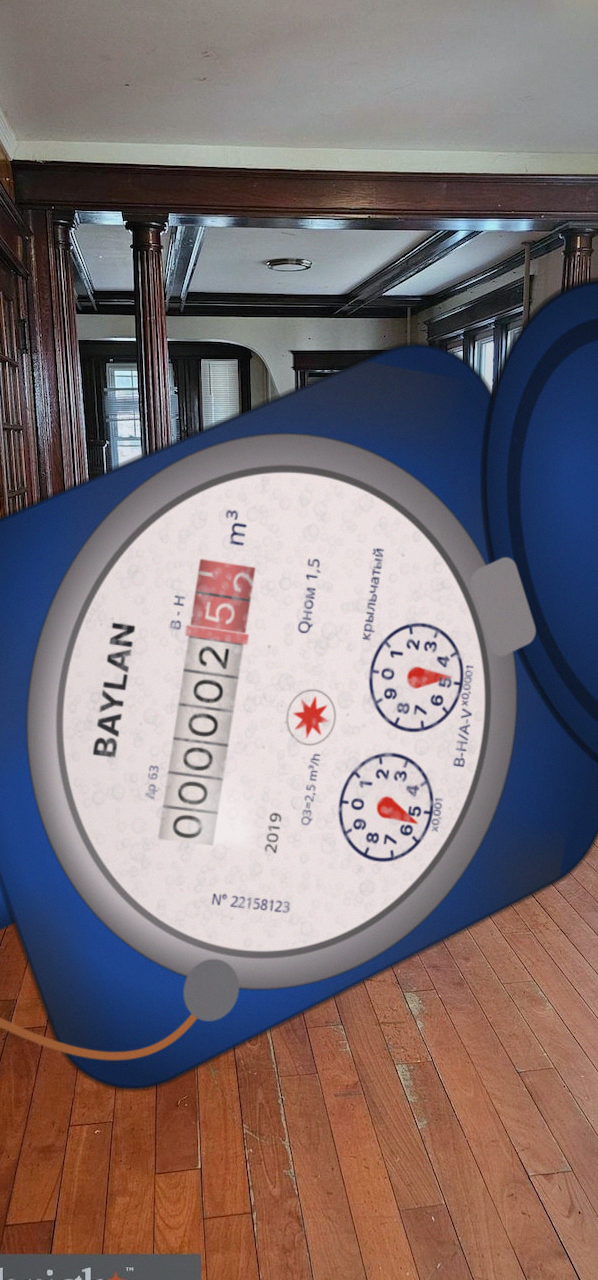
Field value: 2.5154,m³
